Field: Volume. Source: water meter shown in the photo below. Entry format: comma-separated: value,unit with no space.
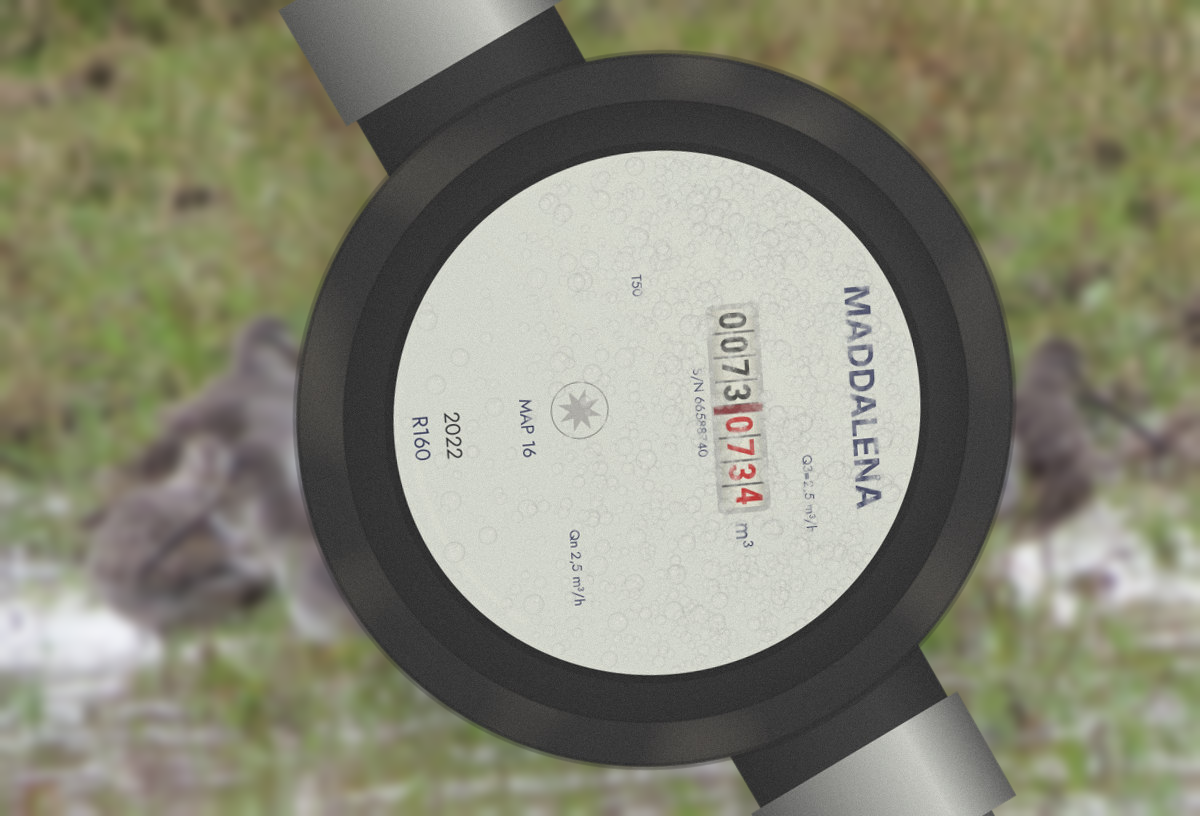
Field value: 73.0734,m³
